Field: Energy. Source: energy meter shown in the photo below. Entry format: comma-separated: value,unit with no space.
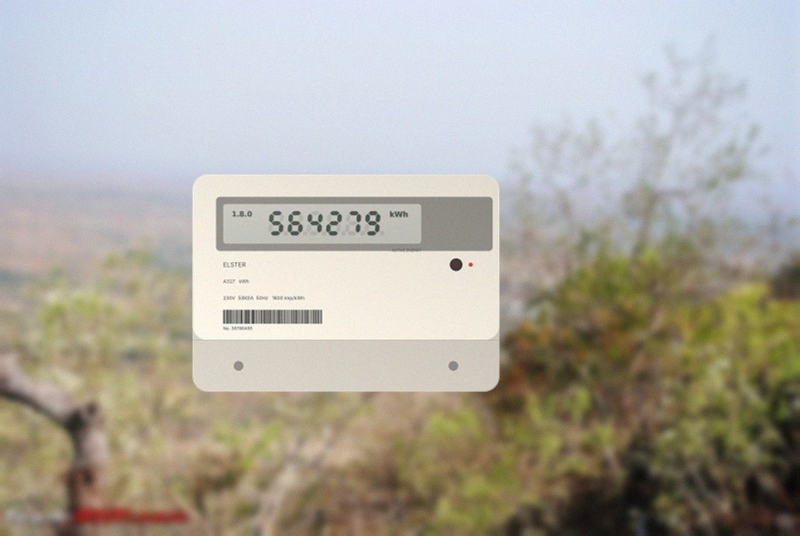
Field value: 564279,kWh
